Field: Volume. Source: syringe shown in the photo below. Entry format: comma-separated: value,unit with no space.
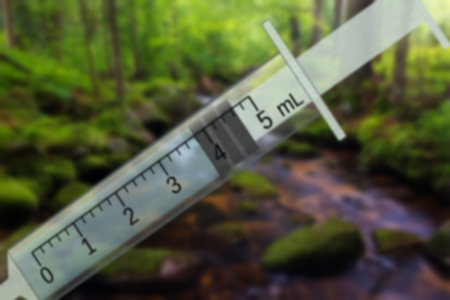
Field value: 3.8,mL
